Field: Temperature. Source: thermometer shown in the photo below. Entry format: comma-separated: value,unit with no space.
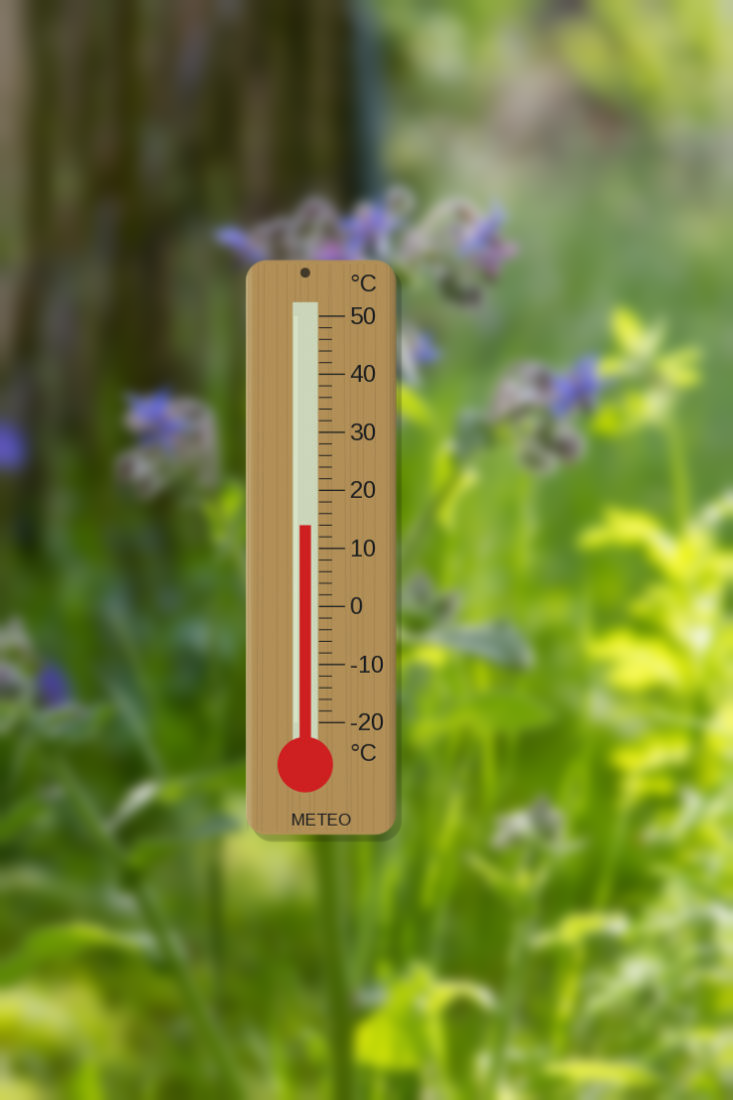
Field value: 14,°C
